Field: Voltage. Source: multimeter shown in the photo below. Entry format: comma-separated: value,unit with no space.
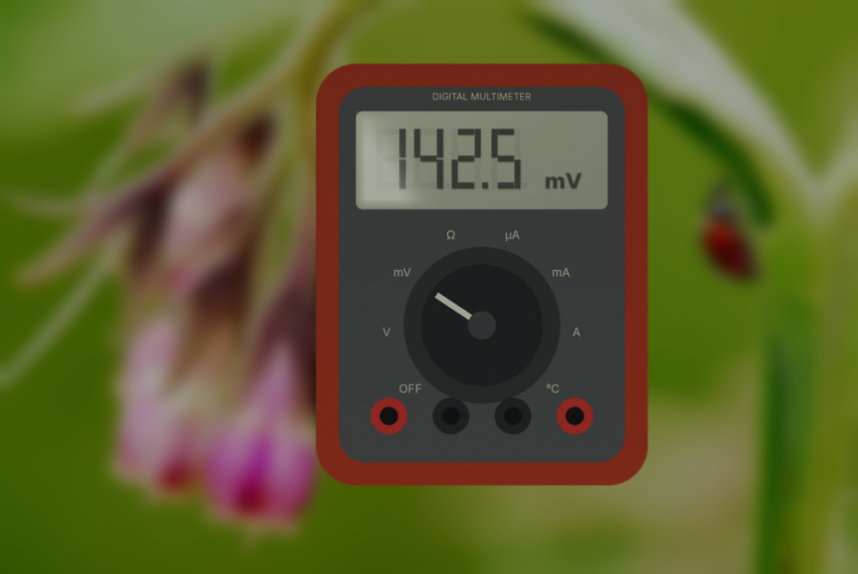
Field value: 142.5,mV
